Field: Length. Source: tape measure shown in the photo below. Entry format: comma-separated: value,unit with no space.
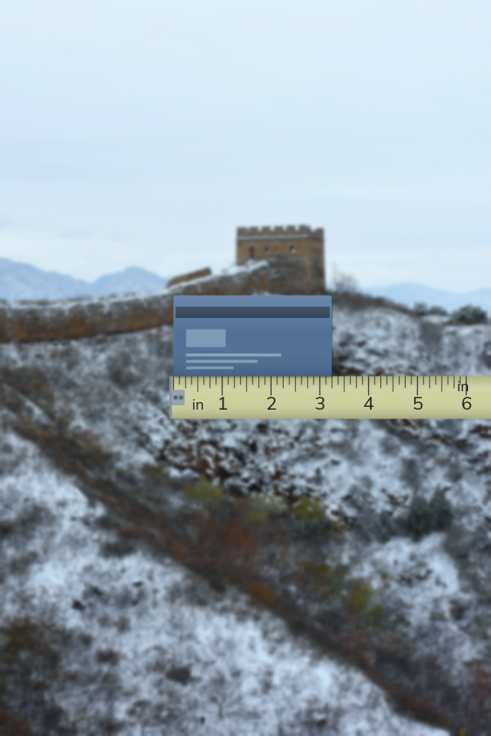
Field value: 3.25,in
